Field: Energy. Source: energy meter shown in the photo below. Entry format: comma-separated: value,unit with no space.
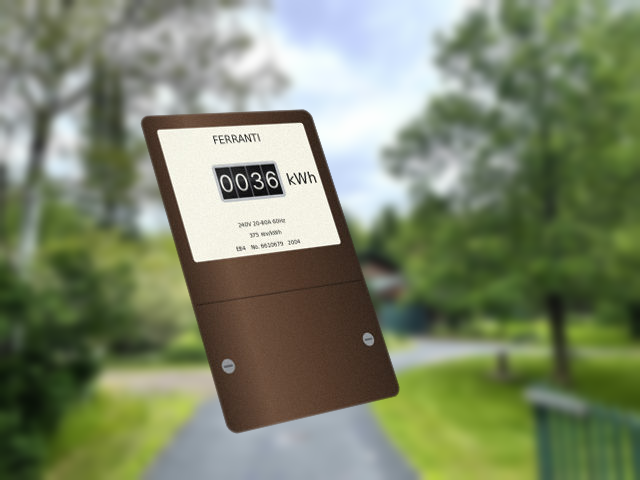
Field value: 36,kWh
